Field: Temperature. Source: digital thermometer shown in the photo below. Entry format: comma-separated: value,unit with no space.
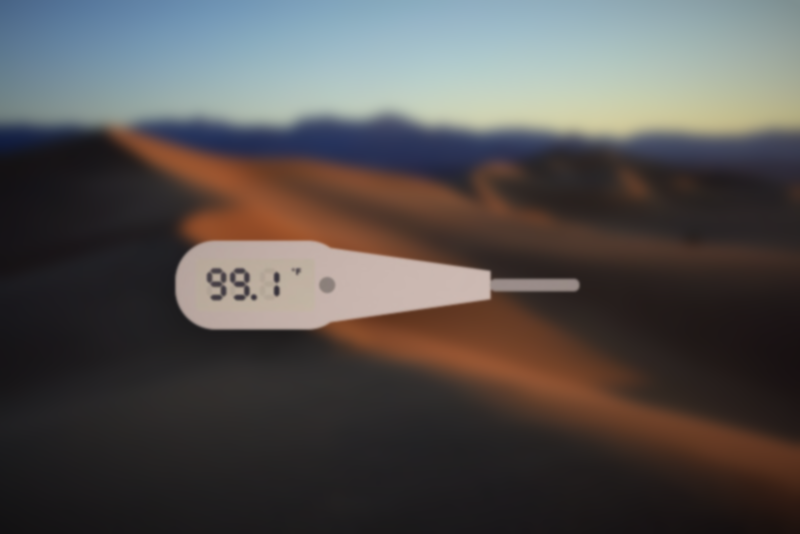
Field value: 99.1,°F
